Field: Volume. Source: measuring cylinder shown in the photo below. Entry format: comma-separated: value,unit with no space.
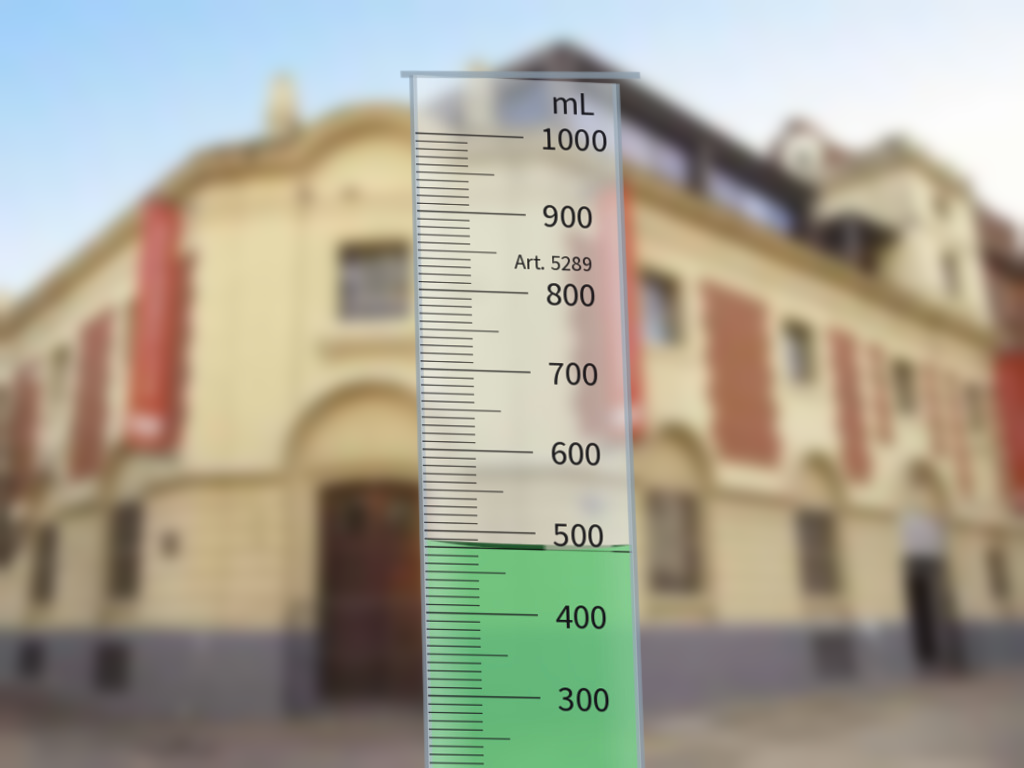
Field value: 480,mL
